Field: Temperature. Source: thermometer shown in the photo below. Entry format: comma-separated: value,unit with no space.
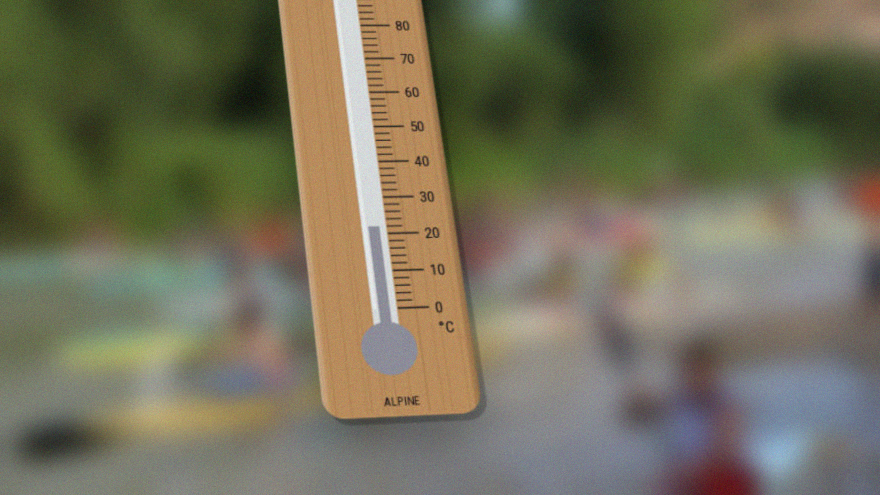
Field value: 22,°C
